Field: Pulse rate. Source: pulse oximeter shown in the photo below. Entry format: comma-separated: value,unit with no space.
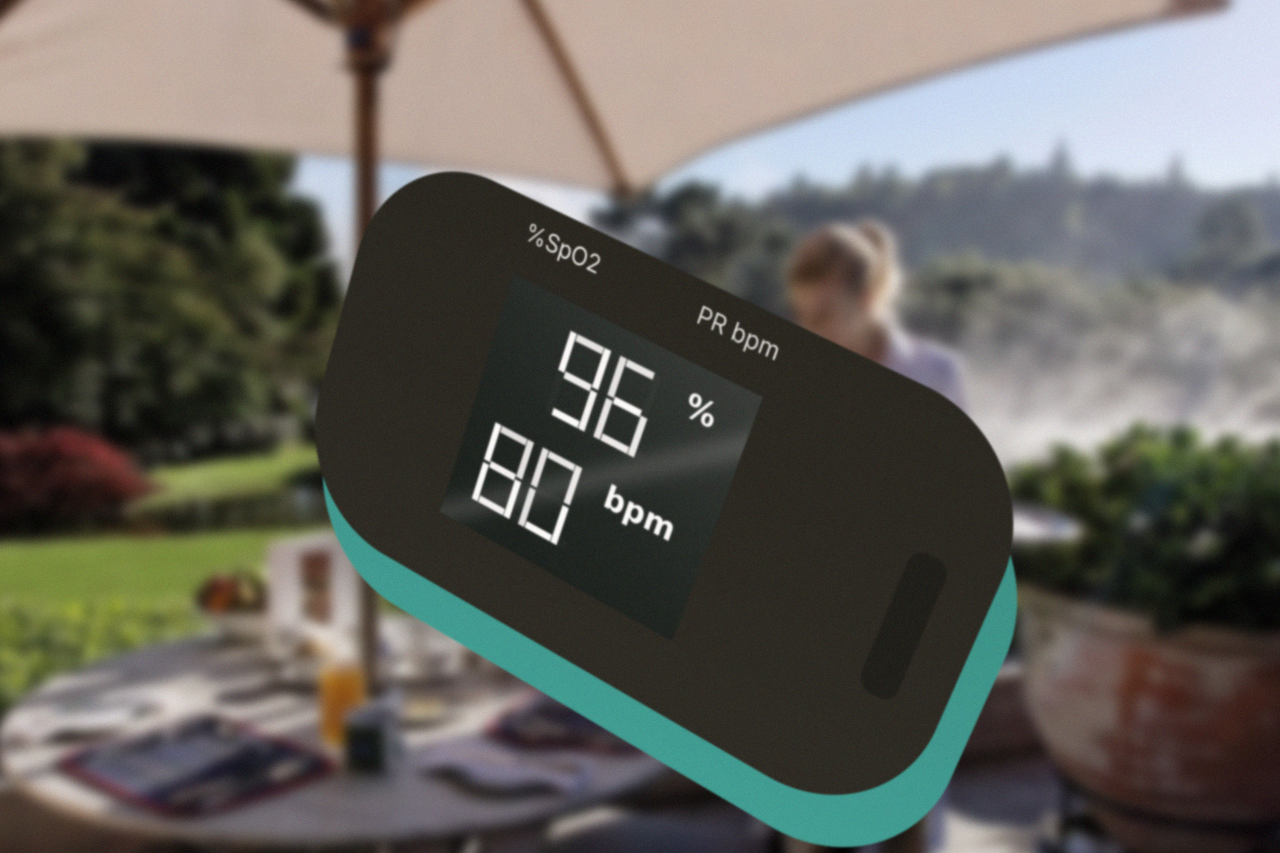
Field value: 80,bpm
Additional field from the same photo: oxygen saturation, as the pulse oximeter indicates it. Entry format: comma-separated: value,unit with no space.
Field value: 96,%
